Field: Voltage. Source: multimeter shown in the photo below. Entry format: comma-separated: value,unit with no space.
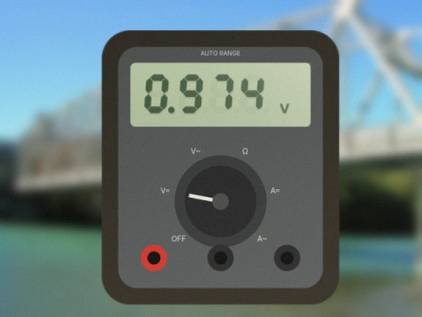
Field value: 0.974,V
